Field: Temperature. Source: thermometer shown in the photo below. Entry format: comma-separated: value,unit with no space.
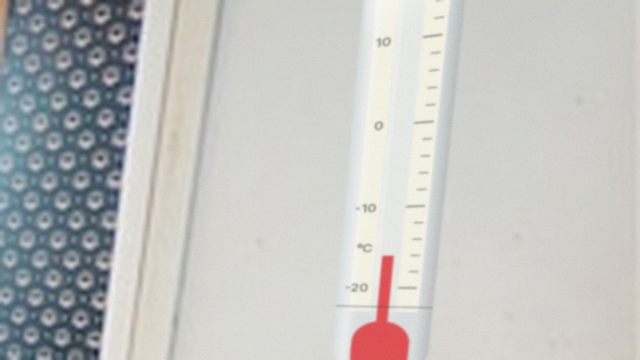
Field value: -16,°C
